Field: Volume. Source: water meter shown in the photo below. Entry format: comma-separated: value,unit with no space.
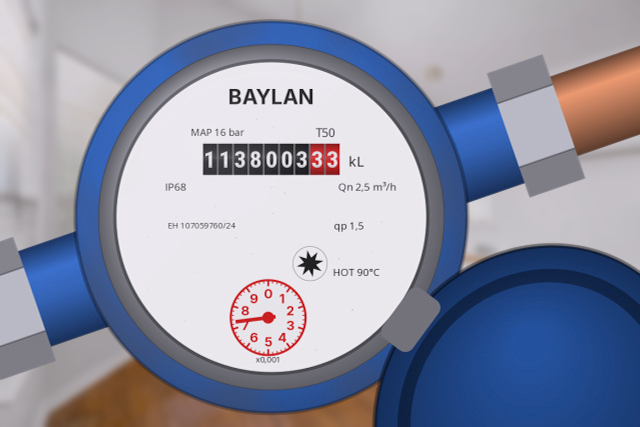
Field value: 1138003.337,kL
